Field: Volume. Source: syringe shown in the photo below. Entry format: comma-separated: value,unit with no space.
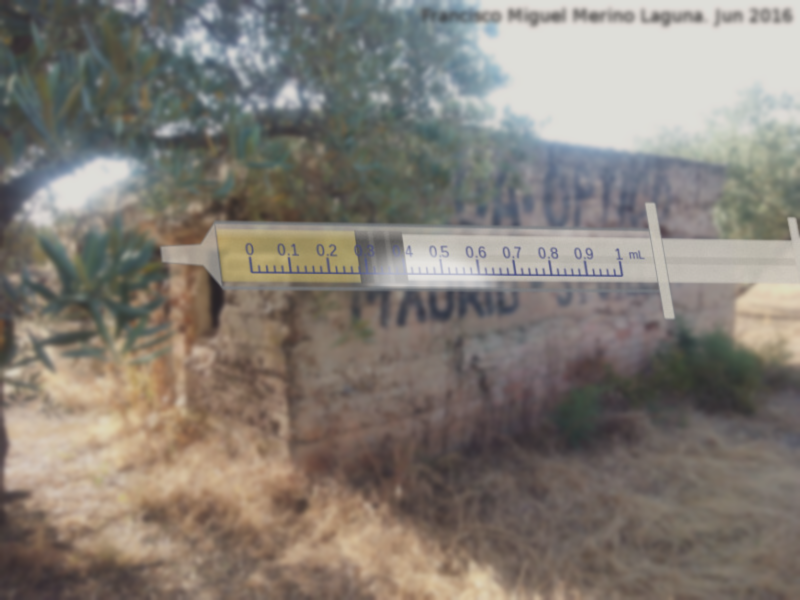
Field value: 0.28,mL
